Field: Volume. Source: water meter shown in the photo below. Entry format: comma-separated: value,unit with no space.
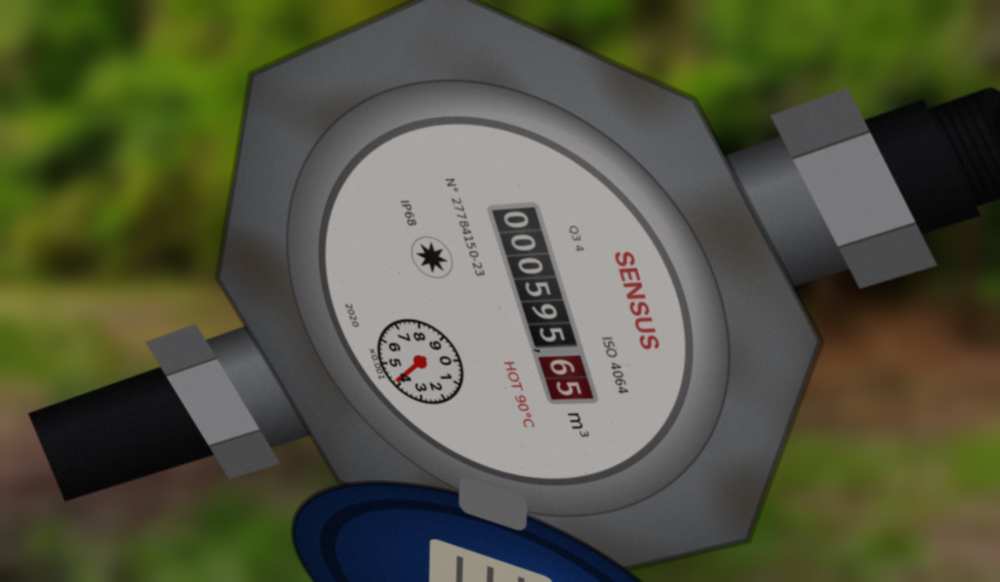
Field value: 595.654,m³
